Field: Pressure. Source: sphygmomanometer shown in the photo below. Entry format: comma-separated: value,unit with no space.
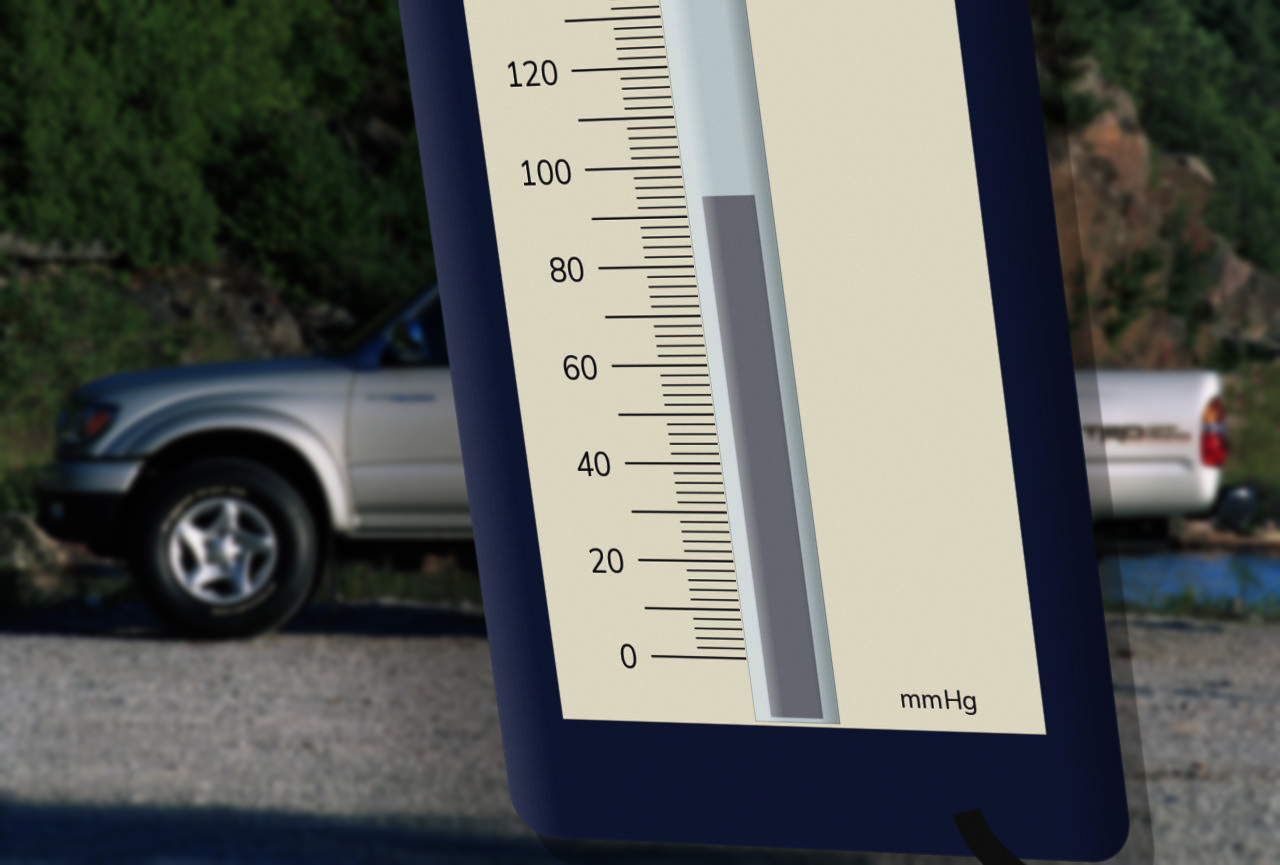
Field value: 94,mmHg
